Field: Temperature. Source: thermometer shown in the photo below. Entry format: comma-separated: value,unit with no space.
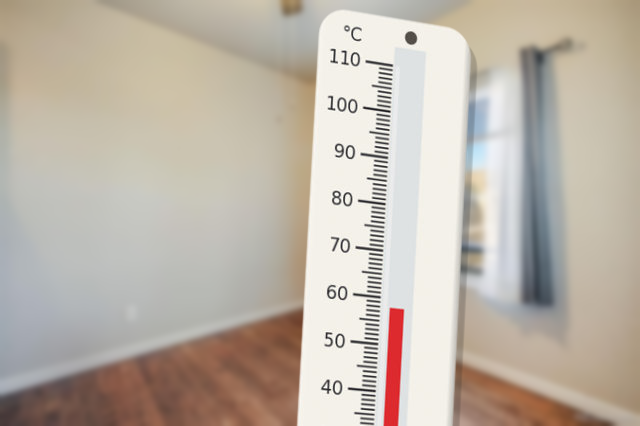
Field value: 58,°C
